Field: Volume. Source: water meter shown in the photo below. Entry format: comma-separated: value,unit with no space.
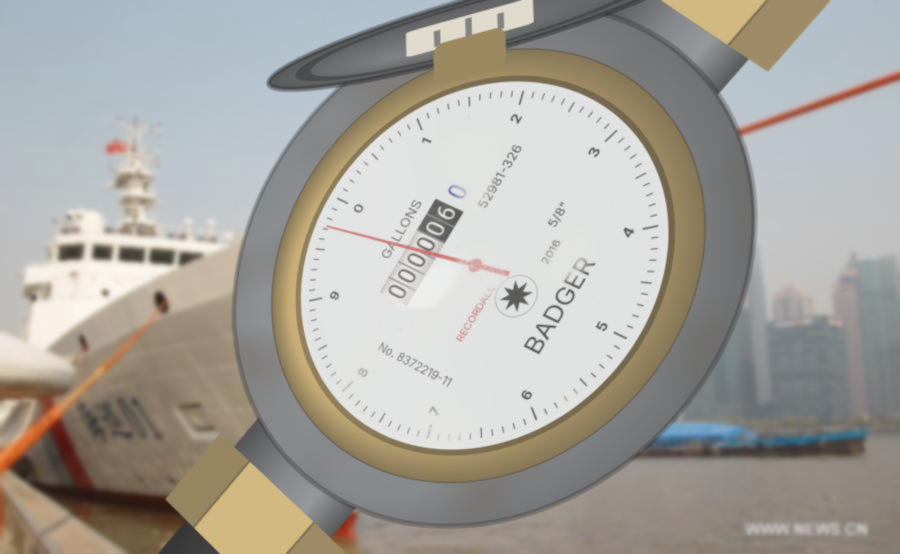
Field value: 59.7,gal
